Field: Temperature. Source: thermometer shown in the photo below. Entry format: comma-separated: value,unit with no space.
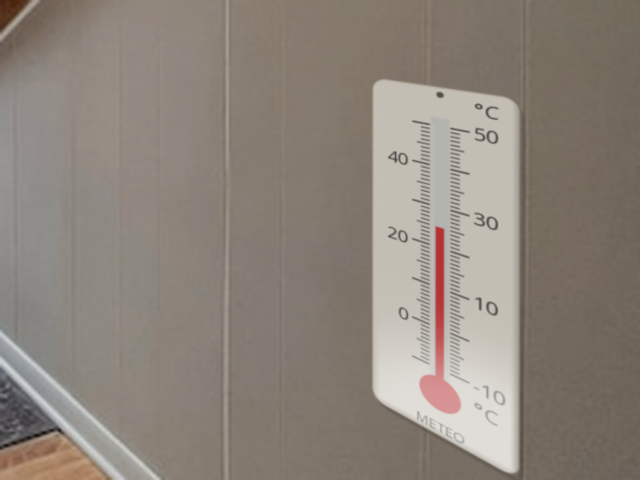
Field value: 25,°C
